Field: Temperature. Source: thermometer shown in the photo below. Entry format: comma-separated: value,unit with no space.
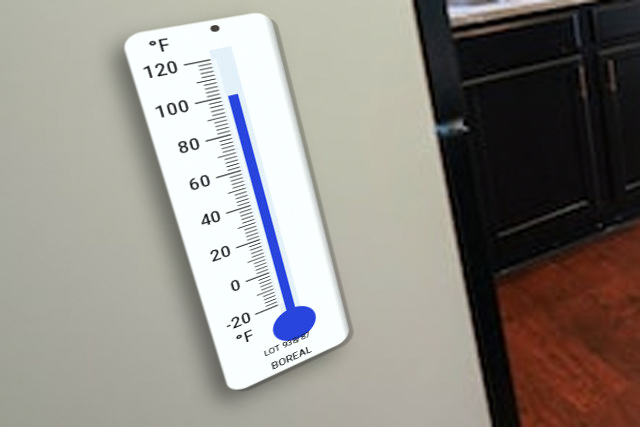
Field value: 100,°F
